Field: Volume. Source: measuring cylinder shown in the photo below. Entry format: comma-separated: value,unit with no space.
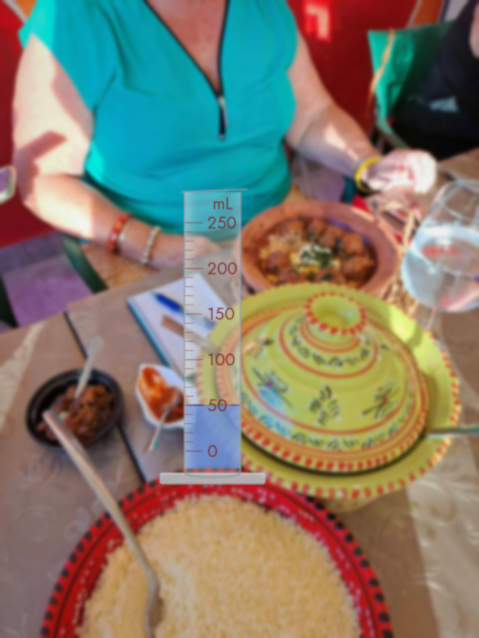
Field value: 50,mL
